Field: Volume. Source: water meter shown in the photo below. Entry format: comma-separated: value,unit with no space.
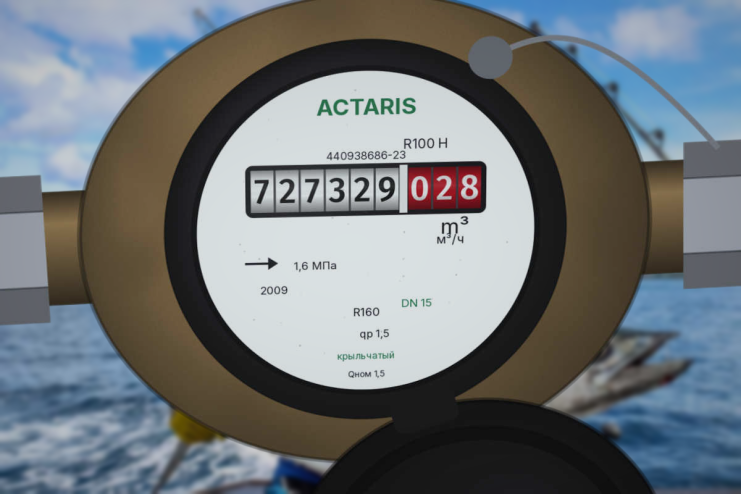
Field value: 727329.028,m³
